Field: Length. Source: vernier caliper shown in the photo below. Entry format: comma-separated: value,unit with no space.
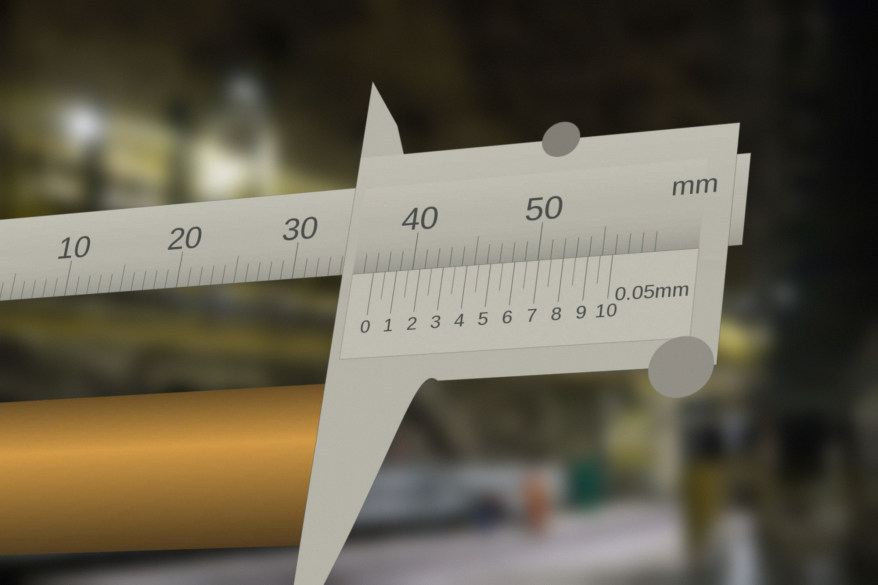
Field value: 36.8,mm
